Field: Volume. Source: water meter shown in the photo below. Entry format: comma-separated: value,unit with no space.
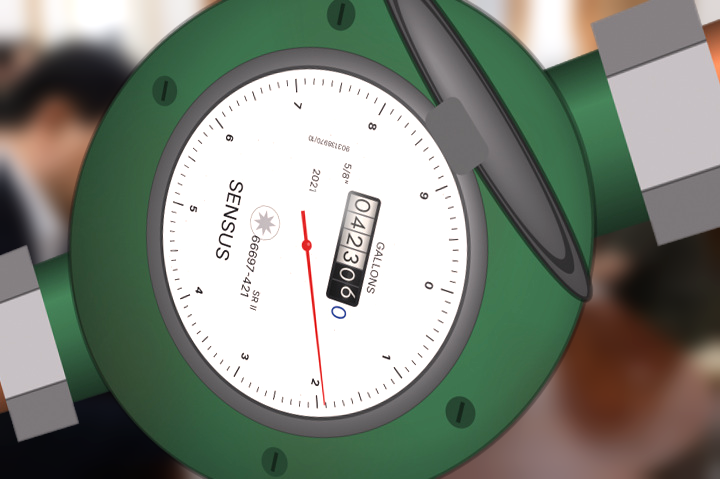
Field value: 423061.9,gal
